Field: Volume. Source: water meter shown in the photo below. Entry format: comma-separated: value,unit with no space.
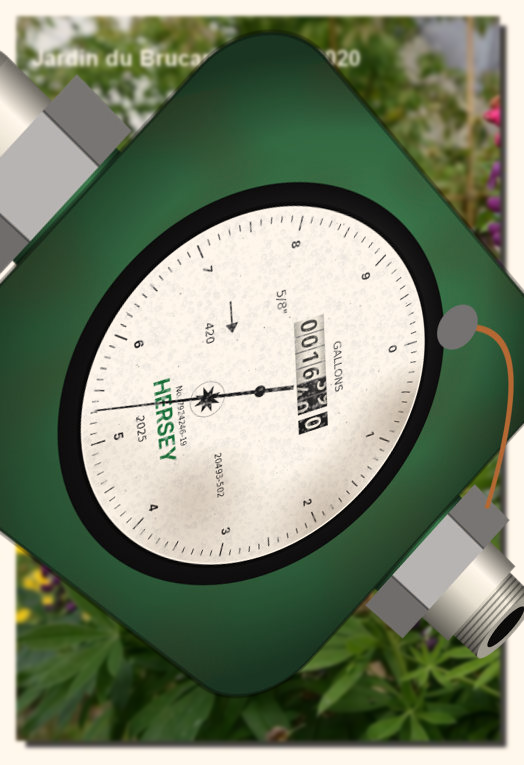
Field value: 16395.3,gal
